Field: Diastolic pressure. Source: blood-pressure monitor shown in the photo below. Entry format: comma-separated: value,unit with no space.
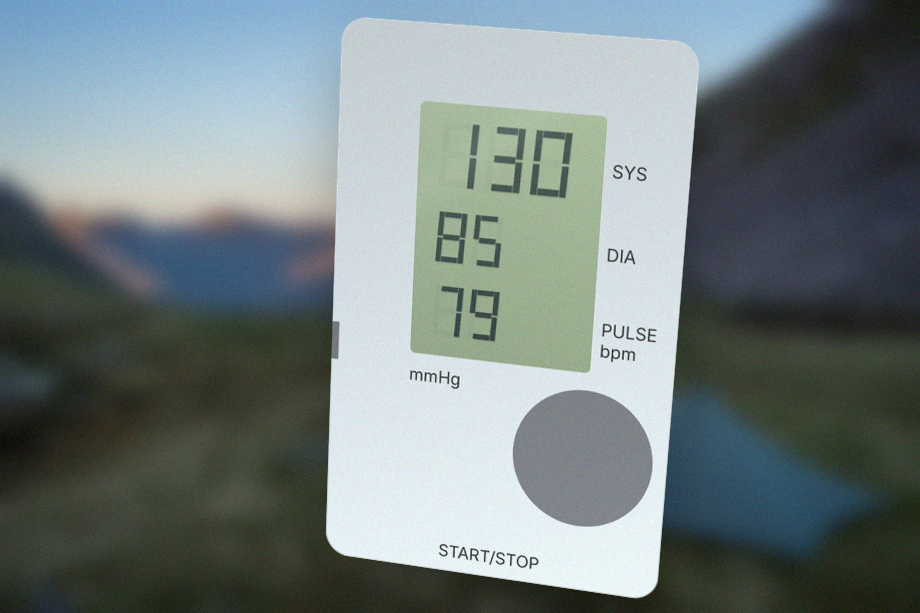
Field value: 85,mmHg
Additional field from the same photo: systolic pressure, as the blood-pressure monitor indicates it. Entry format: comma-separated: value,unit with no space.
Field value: 130,mmHg
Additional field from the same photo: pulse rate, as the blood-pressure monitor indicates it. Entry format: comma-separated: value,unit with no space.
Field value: 79,bpm
